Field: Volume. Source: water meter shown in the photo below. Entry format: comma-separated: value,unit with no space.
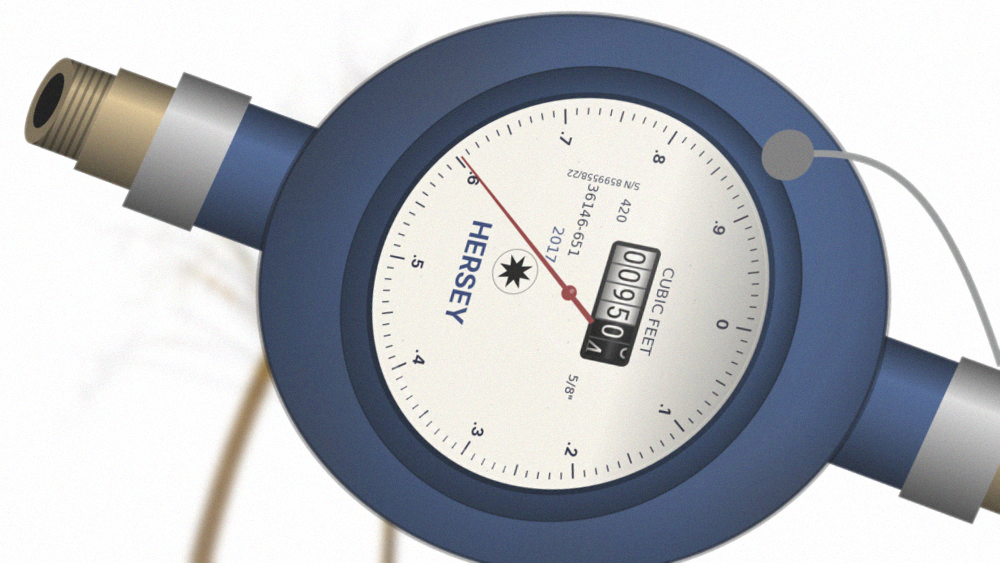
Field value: 9503.60,ft³
